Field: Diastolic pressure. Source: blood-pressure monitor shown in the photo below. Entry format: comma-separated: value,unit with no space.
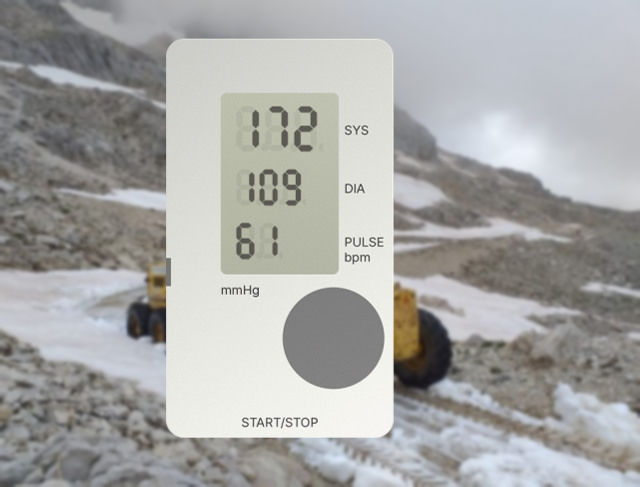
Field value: 109,mmHg
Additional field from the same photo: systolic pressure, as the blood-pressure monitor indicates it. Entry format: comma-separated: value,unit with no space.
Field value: 172,mmHg
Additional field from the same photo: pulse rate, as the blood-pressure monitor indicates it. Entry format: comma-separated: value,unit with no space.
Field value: 61,bpm
